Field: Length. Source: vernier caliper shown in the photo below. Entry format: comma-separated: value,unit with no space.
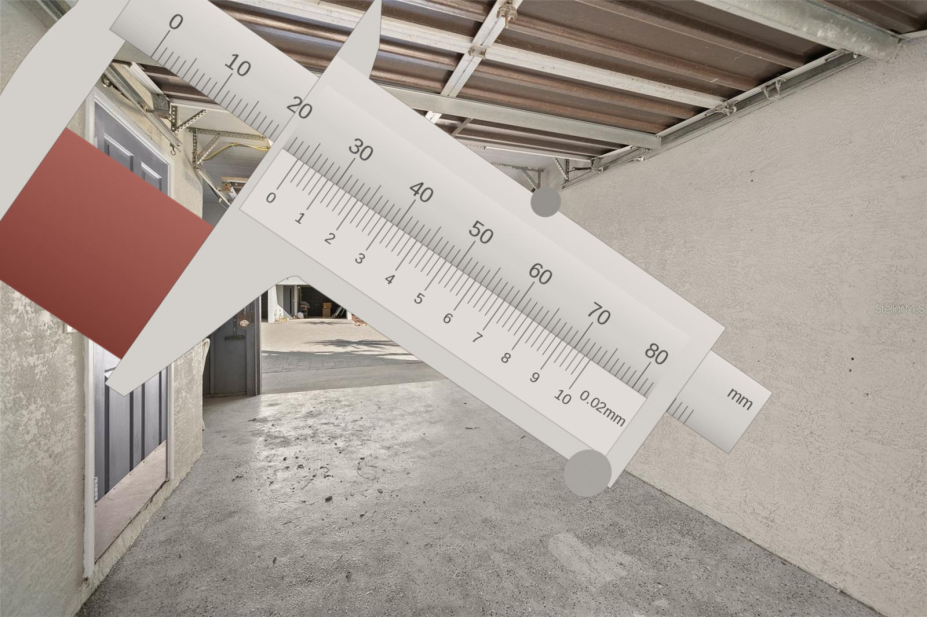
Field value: 23.8,mm
